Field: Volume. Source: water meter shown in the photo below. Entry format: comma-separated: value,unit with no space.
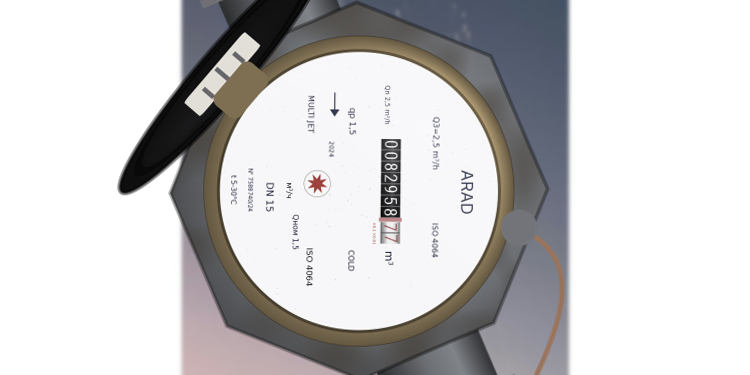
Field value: 82958.77,m³
